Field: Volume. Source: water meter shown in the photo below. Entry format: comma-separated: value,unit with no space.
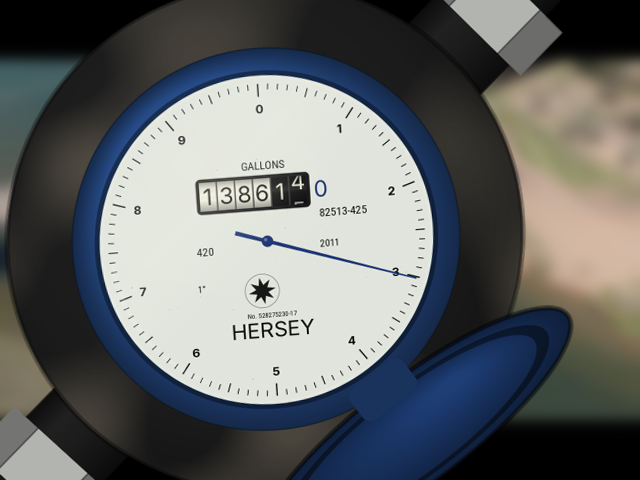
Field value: 1386143.0,gal
